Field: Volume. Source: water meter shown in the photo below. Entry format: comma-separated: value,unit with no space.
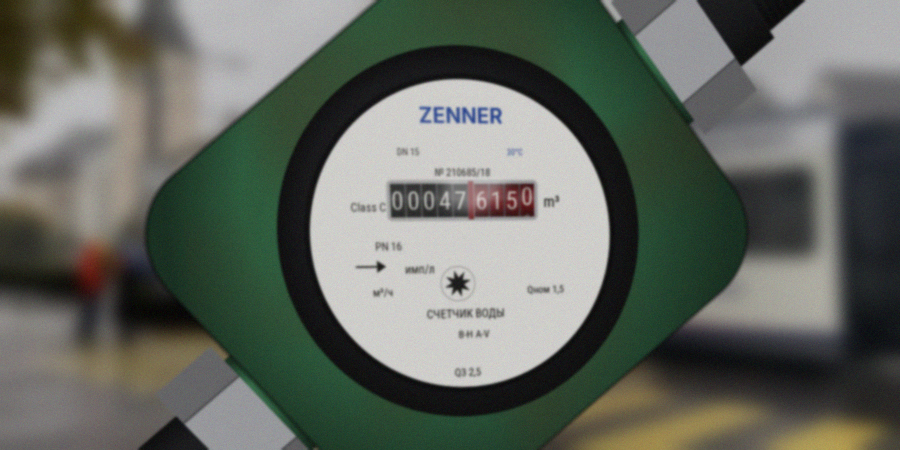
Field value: 47.6150,m³
